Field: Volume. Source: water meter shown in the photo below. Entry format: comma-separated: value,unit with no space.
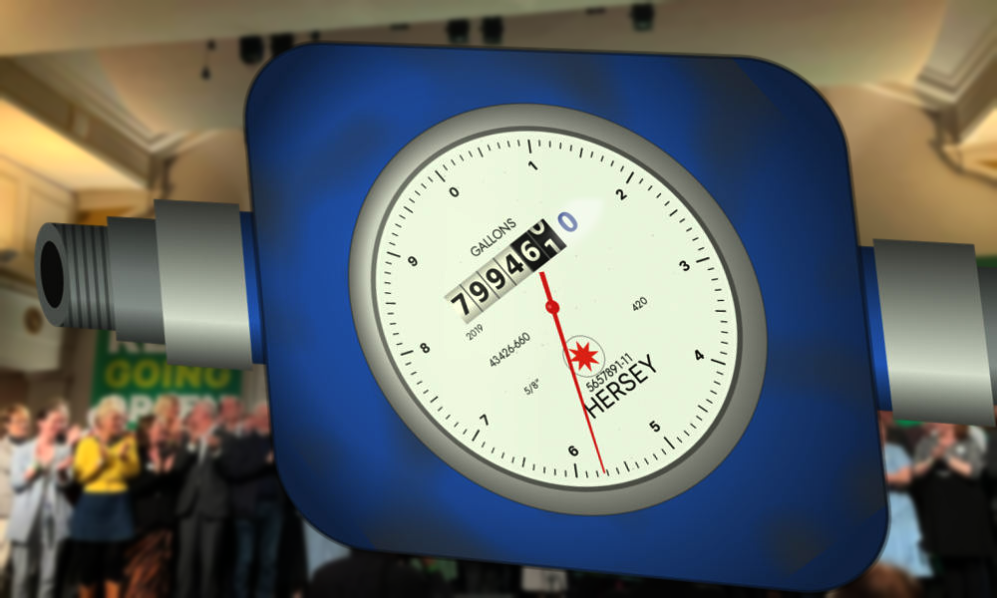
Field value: 7994605.7,gal
